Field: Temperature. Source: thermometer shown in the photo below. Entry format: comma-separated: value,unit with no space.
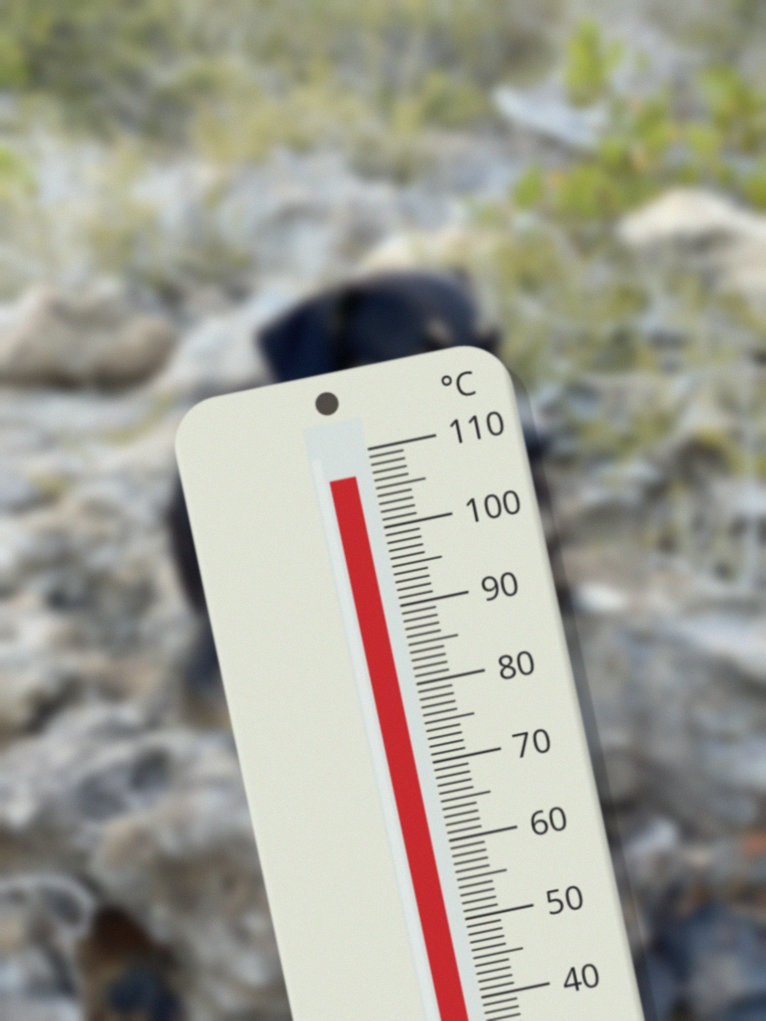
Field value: 107,°C
